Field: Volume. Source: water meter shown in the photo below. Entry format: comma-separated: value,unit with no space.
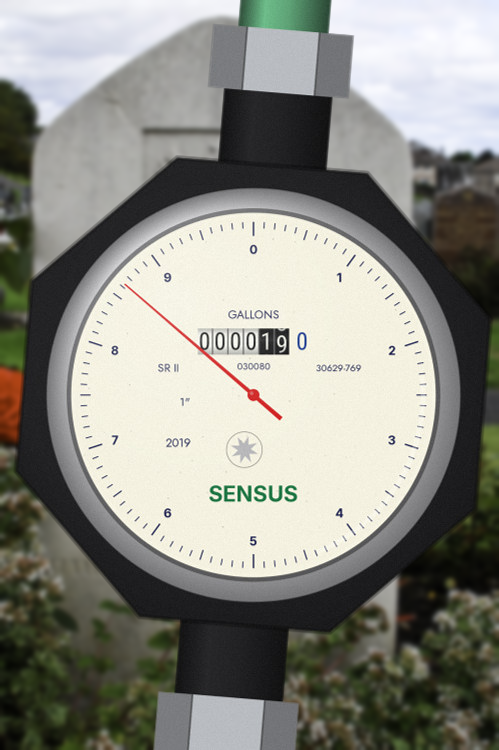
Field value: 188.6,gal
